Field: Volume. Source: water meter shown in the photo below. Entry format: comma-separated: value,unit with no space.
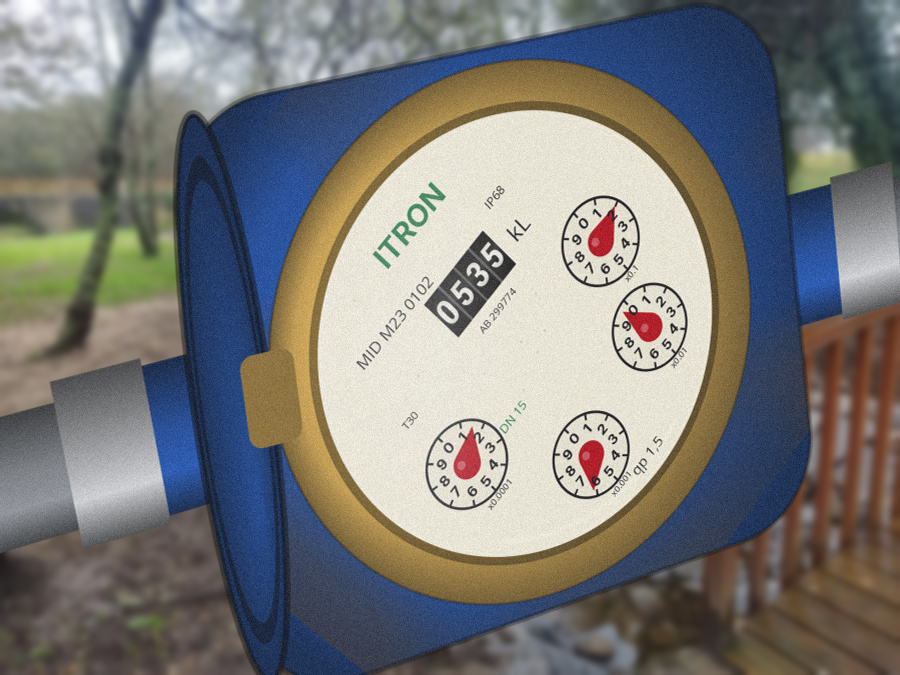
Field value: 535.1961,kL
